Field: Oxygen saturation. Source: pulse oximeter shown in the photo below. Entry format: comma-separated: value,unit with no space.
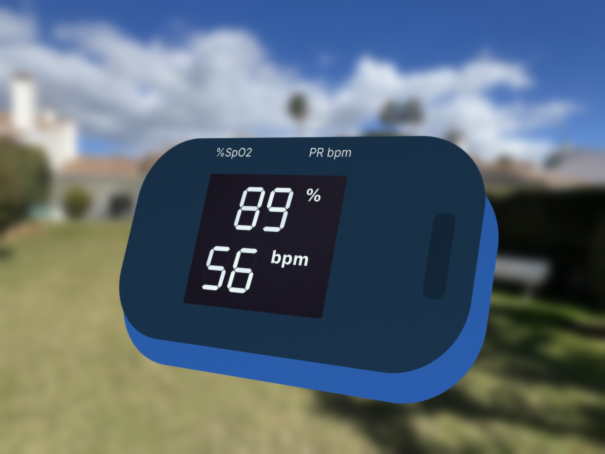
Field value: 89,%
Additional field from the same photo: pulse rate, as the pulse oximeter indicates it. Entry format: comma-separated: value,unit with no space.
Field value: 56,bpm
